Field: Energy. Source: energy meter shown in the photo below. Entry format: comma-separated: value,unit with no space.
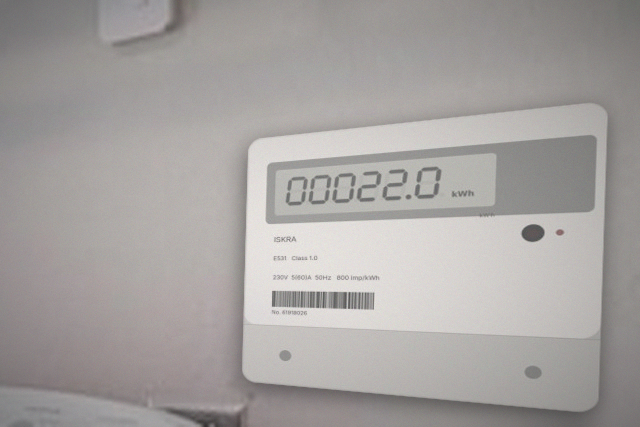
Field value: 22.0,kWh
